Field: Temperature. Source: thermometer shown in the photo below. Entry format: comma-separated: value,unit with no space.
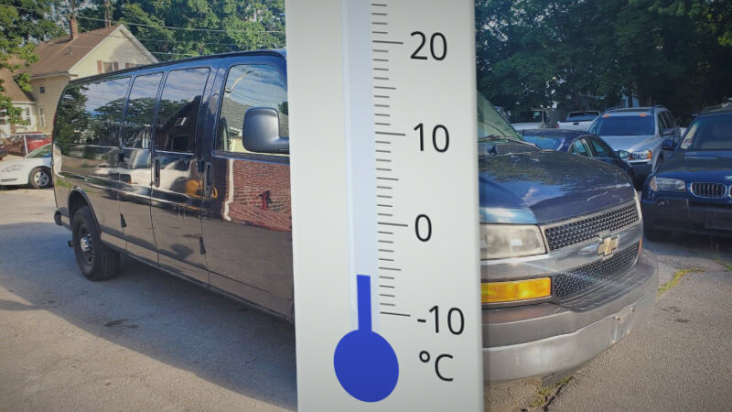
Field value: -6,°C
